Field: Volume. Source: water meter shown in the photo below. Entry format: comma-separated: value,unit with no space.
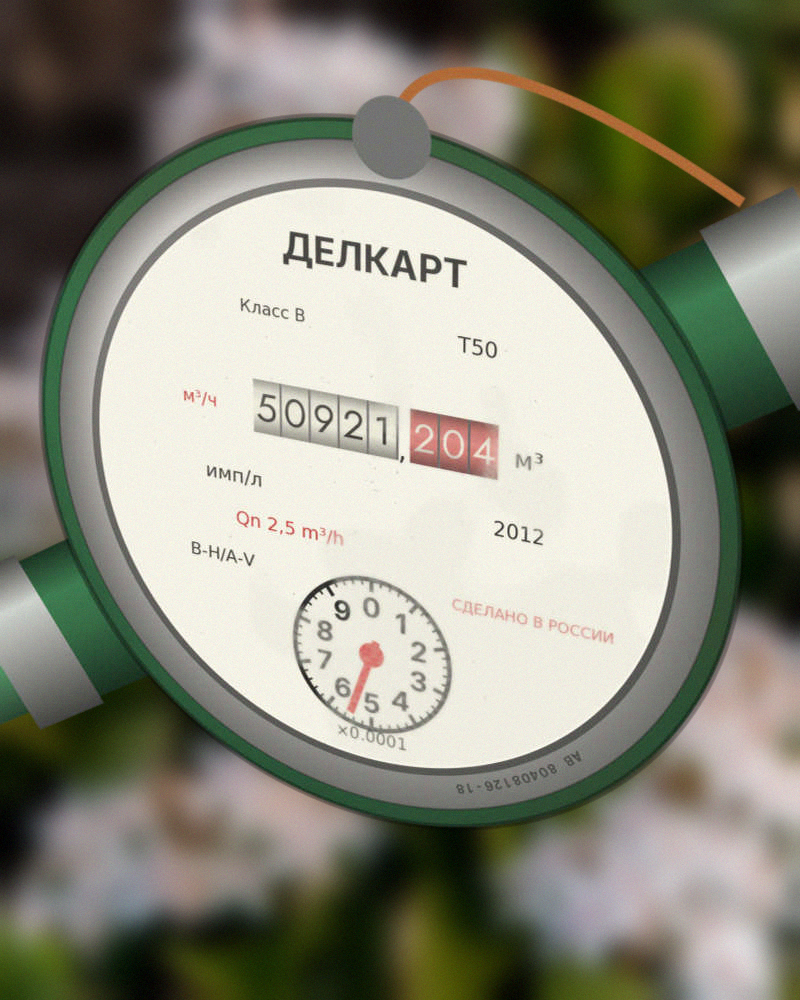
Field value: 50921.2045,m³
